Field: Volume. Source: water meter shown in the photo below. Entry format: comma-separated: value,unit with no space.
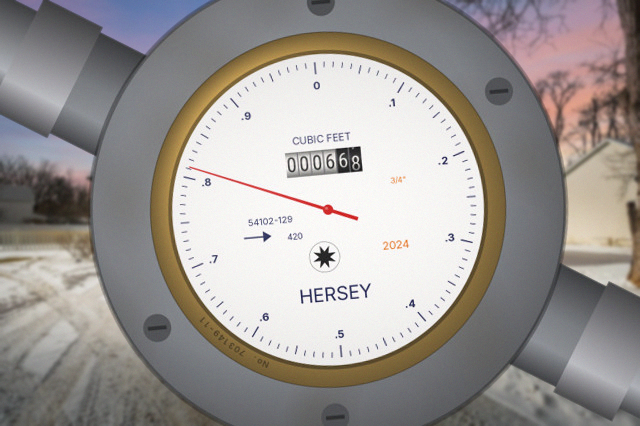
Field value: 667.81,ft³
